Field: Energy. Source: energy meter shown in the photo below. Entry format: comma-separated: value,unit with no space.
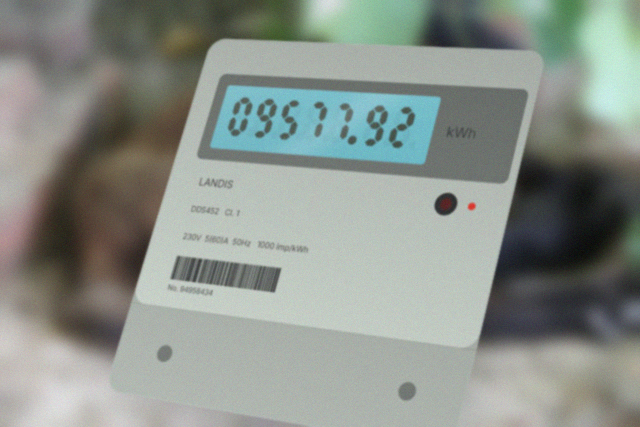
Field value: 9577.92,kWh
